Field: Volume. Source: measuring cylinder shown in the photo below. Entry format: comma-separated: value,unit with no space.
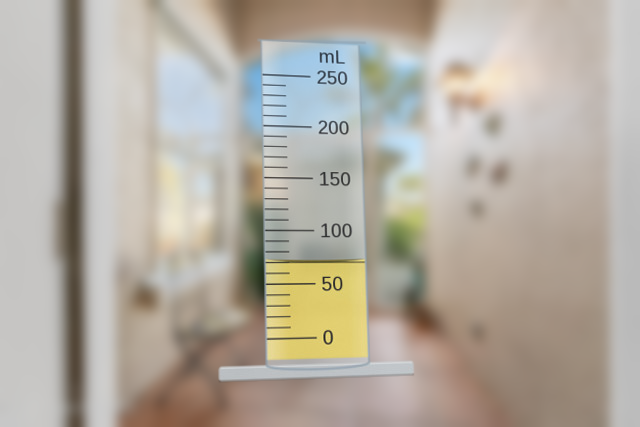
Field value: 70,mL
